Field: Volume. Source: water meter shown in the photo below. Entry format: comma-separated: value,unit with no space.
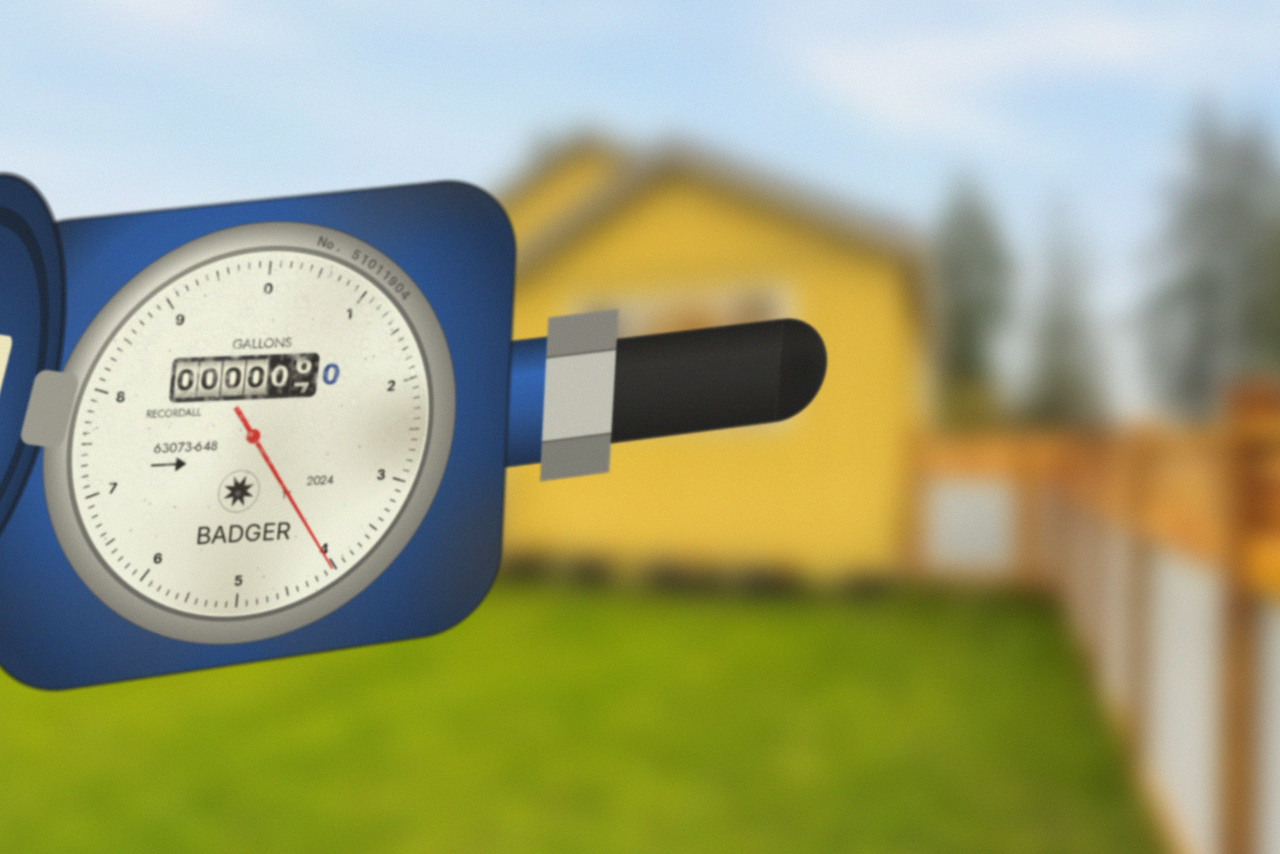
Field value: 64.0,gal
